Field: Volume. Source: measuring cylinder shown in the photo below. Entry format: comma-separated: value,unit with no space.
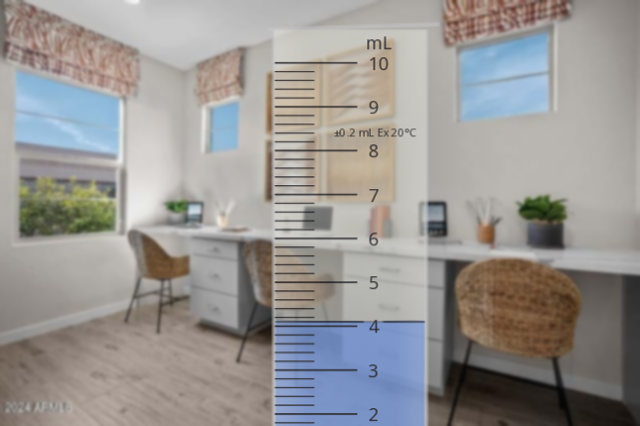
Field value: 4.1,mL
